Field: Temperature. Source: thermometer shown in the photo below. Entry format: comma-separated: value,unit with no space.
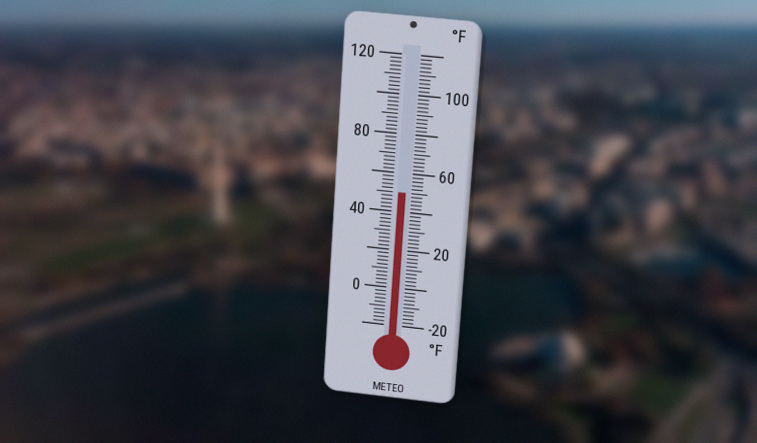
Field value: 50,°F
